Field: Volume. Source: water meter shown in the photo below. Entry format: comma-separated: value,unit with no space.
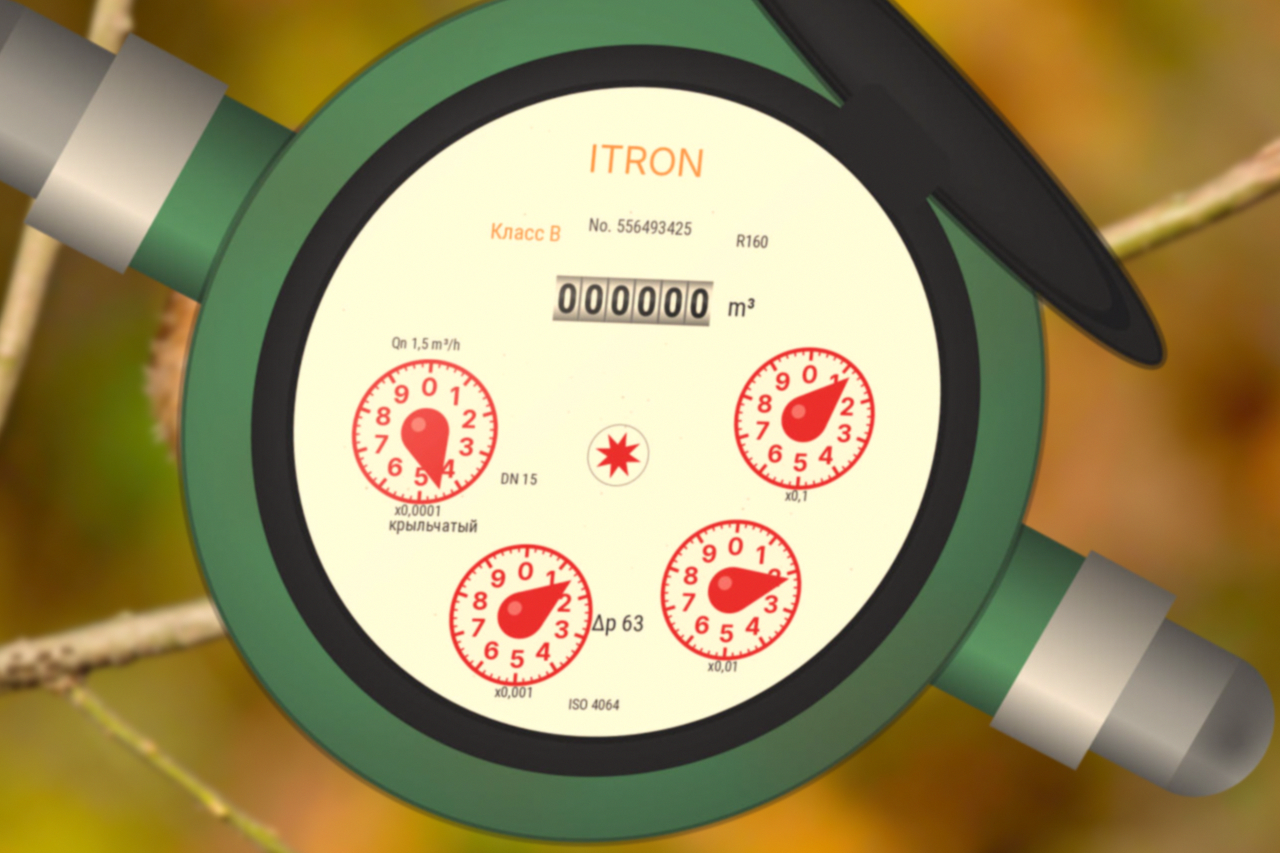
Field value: 0.1214,m³
